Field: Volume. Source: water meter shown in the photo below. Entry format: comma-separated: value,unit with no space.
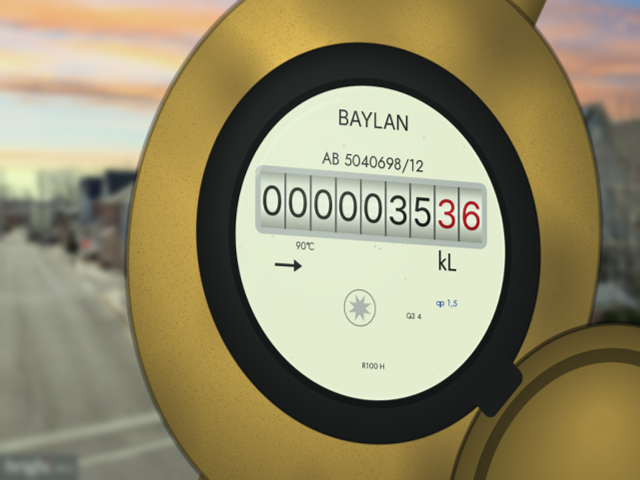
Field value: 35.36,kL
